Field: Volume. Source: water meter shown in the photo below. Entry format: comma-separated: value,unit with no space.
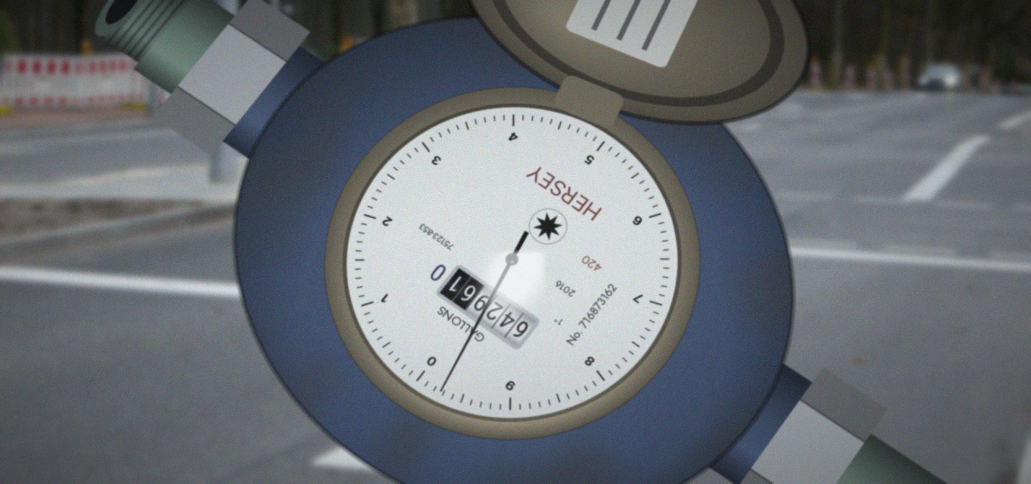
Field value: 6429609.7,gal
